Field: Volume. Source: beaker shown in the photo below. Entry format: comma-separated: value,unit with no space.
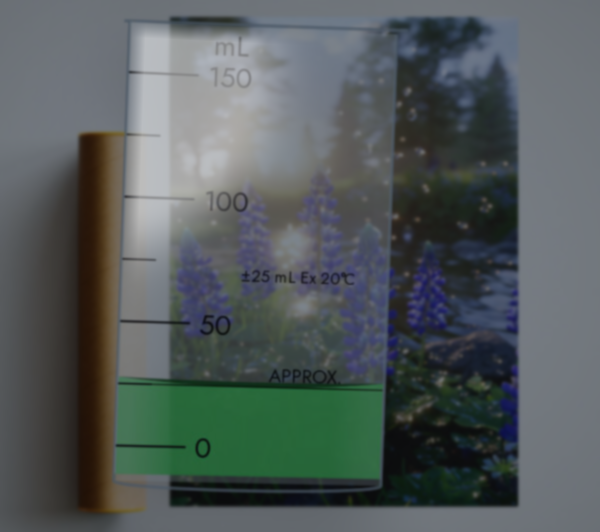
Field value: 25,mL
